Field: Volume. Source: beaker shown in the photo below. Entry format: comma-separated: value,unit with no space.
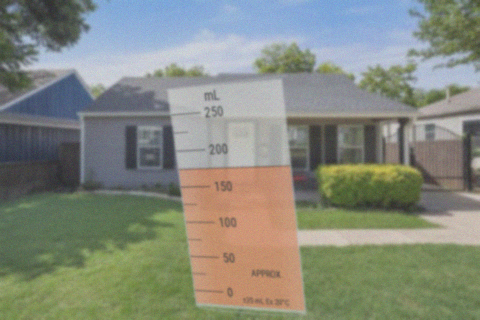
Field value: 175,mL
